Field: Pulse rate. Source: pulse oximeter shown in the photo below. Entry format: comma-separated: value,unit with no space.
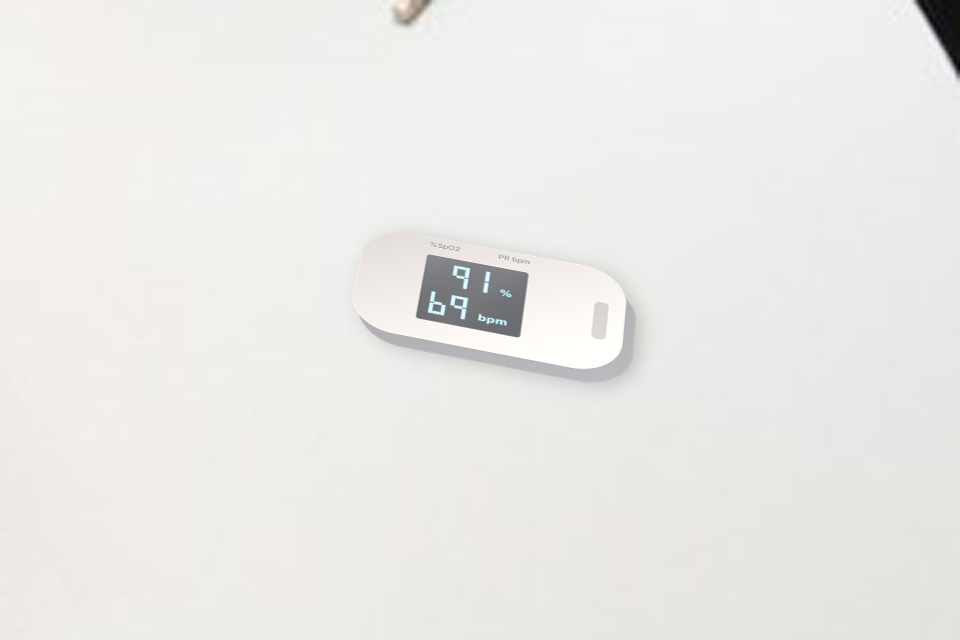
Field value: 69,bpm
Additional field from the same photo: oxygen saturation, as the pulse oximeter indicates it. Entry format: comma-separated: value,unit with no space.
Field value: 91,%
